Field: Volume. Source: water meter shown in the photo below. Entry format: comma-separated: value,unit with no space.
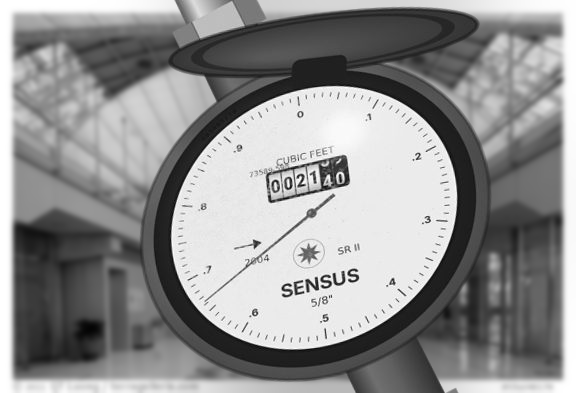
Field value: 2139.66,ft³
